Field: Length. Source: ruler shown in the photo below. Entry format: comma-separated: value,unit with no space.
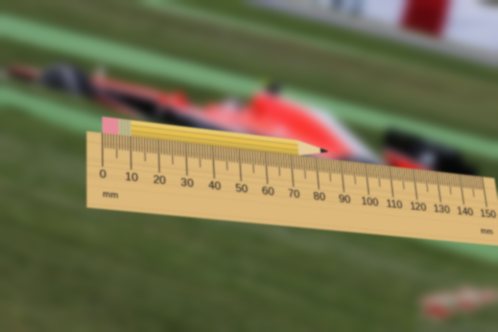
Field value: 85,mm
